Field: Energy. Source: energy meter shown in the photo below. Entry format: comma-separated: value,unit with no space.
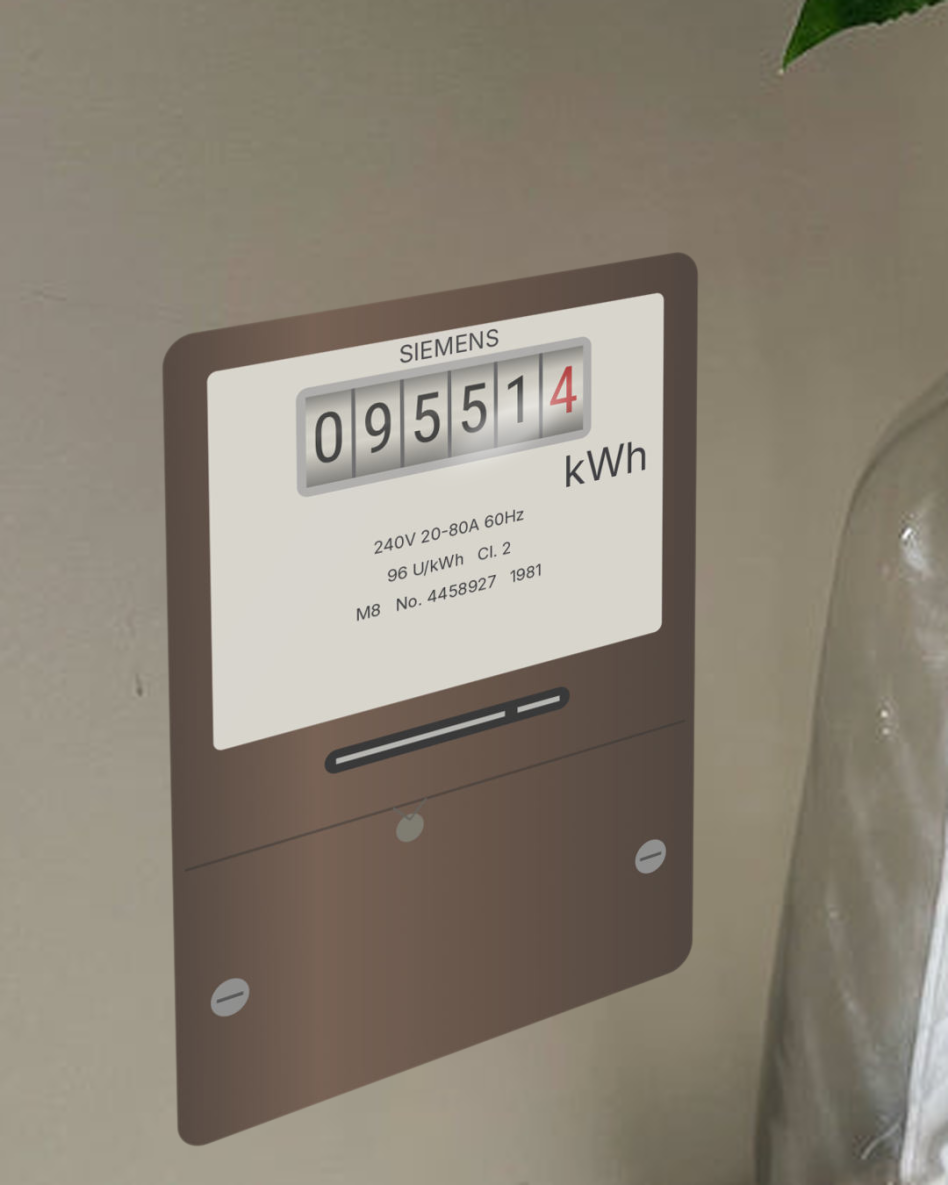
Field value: 9551.4,kWh
